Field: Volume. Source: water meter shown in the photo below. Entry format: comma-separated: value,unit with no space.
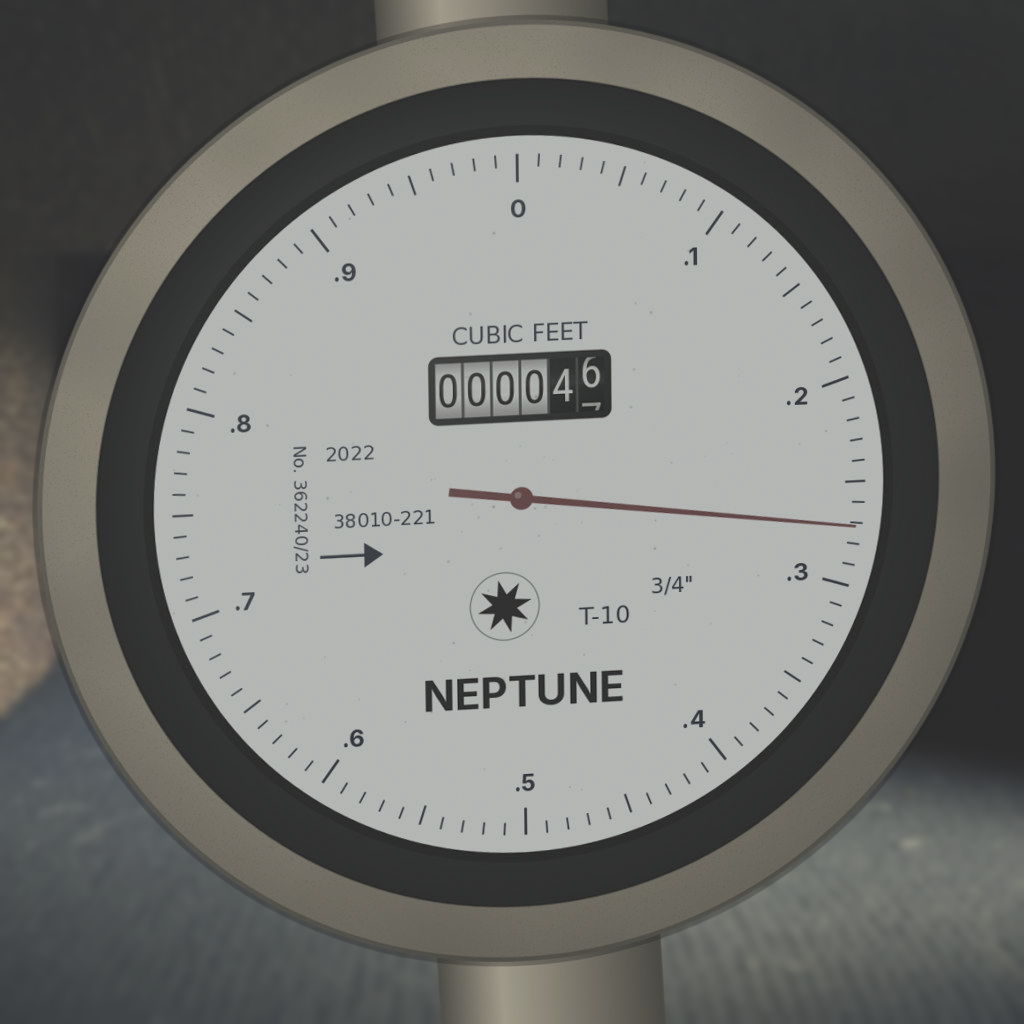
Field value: 46.27,ft³
